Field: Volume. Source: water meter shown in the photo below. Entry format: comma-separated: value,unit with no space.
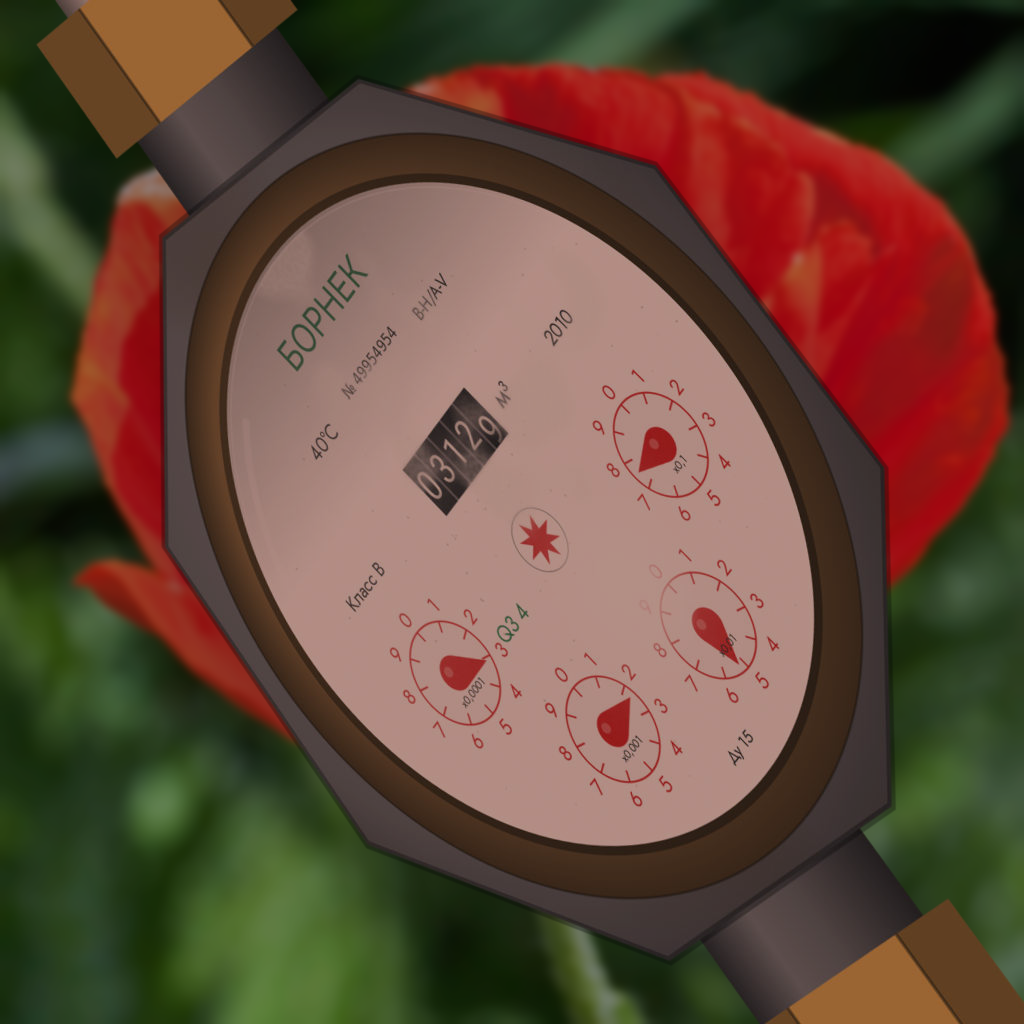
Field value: 3128.7523,m³
